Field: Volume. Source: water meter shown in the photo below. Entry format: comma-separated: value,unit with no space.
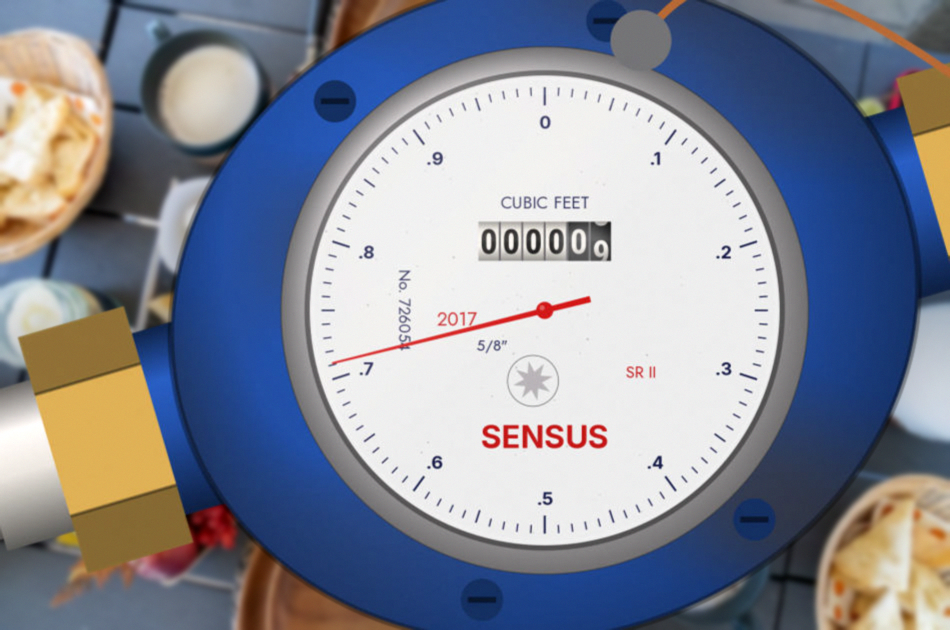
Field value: 8.71,ft³
